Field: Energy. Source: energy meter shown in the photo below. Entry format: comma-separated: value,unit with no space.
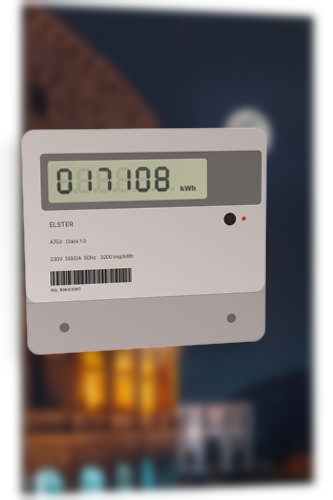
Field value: 17108,kWh
